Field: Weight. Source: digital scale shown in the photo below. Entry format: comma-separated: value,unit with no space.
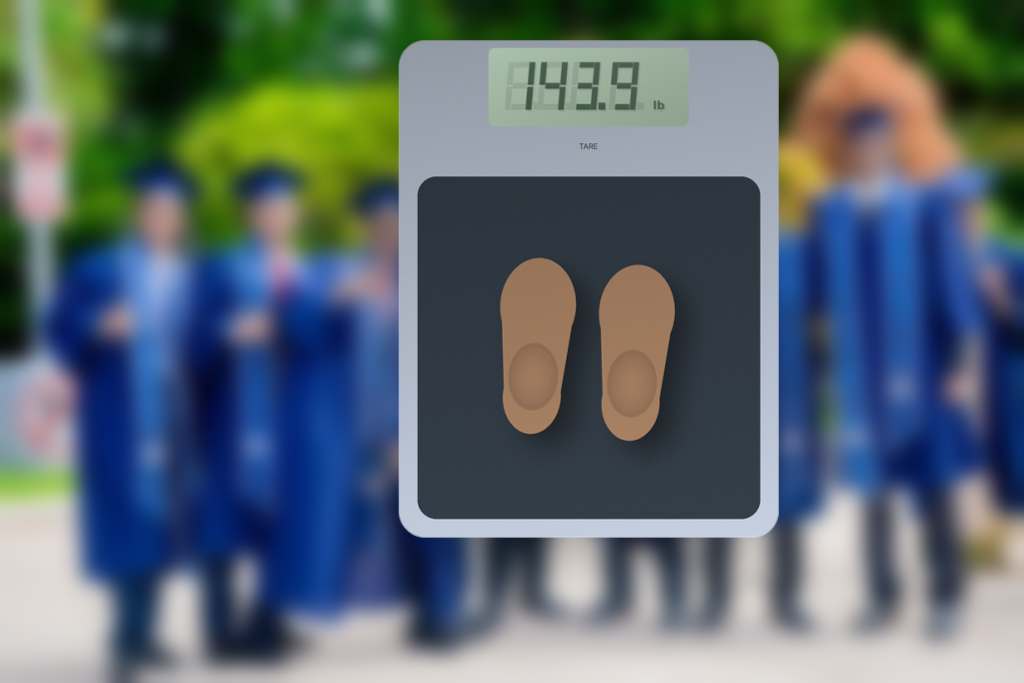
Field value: 143.9,lb
